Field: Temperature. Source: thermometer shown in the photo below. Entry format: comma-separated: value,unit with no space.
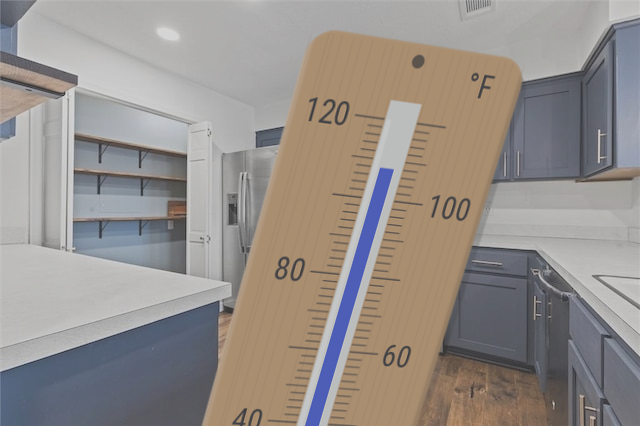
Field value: 108,°F
